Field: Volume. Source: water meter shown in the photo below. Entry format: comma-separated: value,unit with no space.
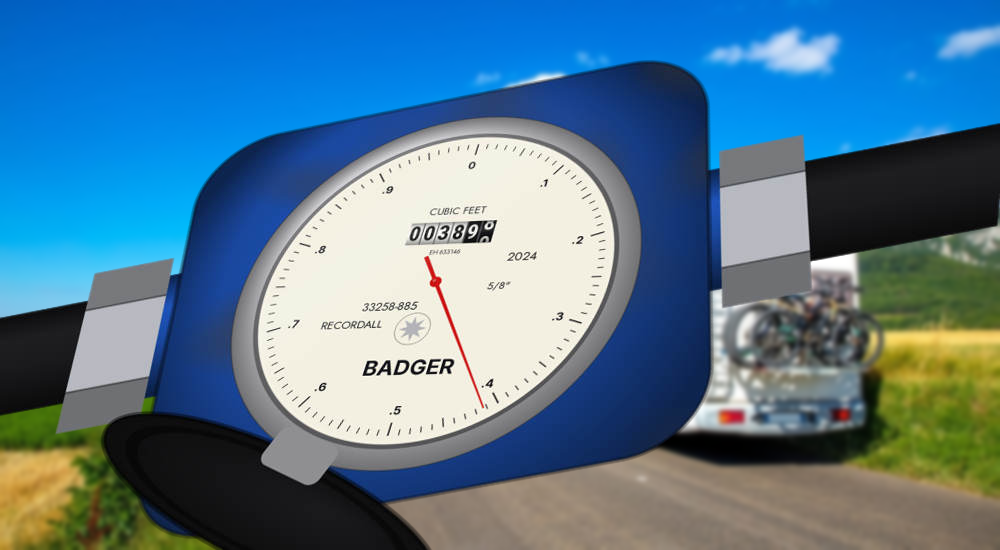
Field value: 3898.41,ft³
